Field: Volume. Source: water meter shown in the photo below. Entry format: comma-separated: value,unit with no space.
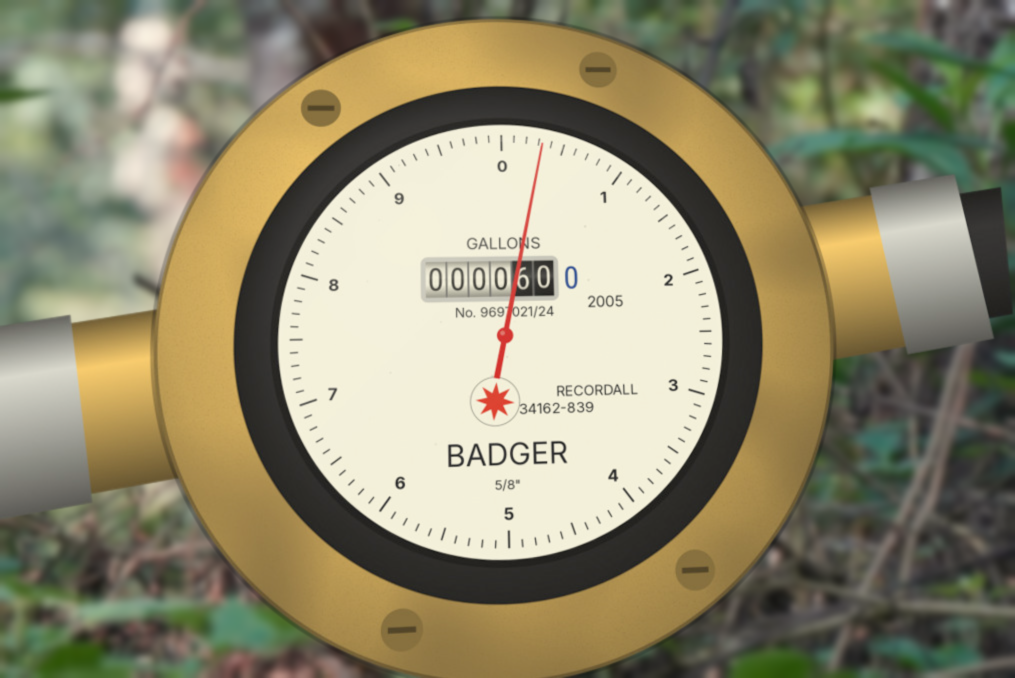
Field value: 600.3,gal
